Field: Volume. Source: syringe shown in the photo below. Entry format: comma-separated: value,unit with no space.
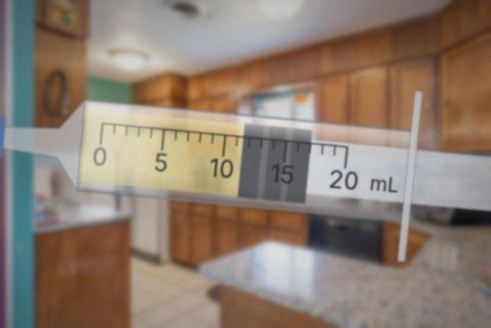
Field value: 11.5,mL
